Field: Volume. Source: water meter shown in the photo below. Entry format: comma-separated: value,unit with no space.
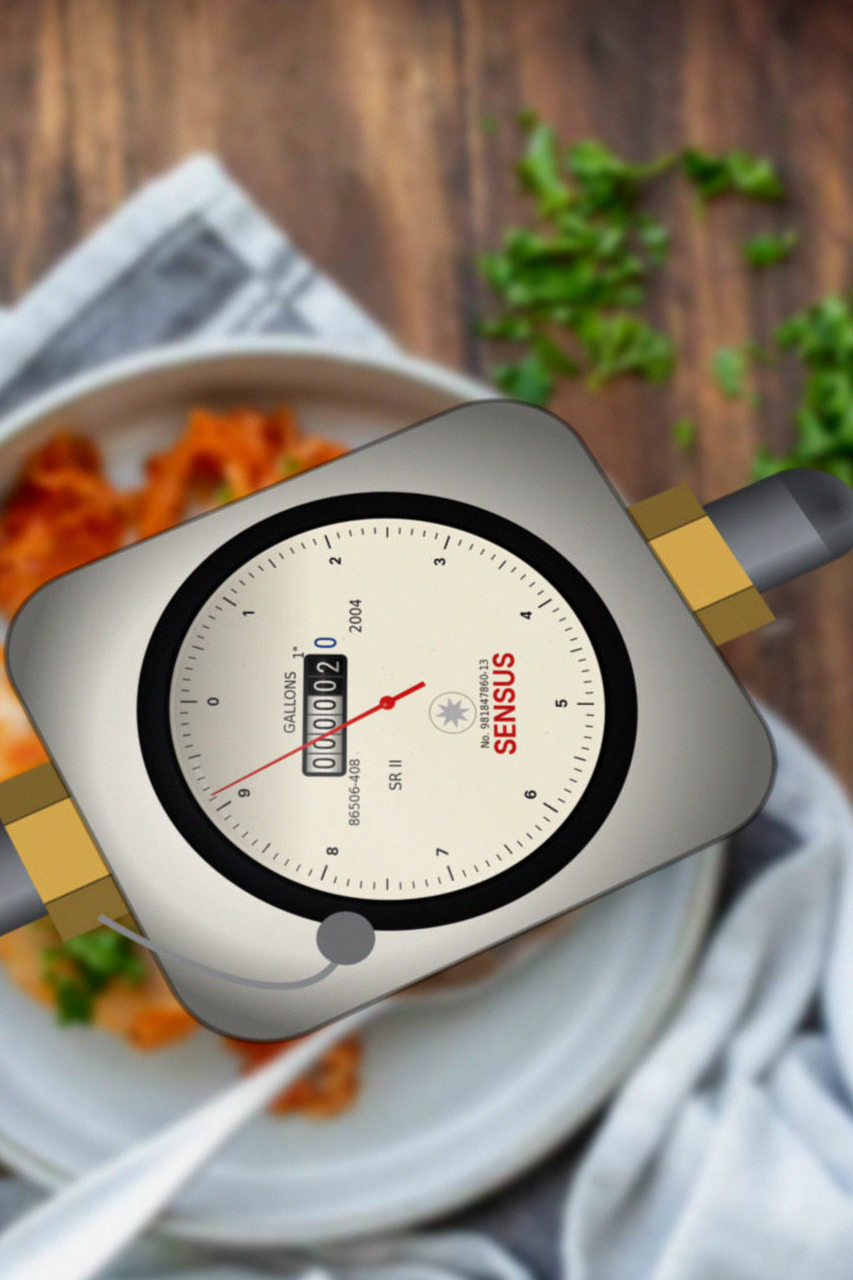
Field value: 19.1,gal
